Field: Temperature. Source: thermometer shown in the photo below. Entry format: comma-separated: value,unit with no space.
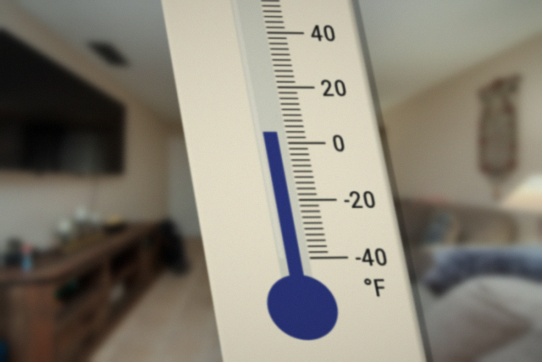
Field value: 4,°F
